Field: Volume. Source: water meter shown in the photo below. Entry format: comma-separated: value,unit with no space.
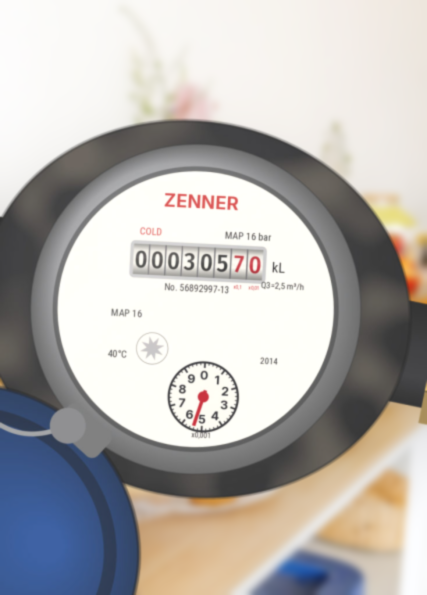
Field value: 305.705,kL
